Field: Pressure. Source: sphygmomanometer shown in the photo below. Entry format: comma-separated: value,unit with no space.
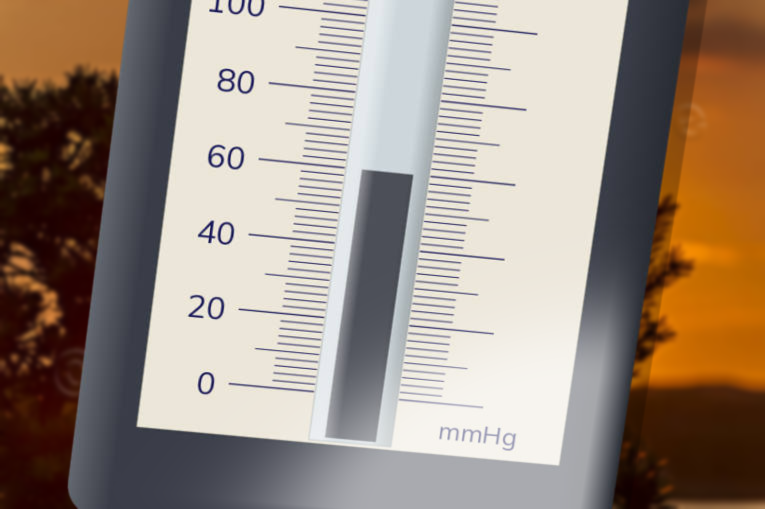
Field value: 60,mmHg
